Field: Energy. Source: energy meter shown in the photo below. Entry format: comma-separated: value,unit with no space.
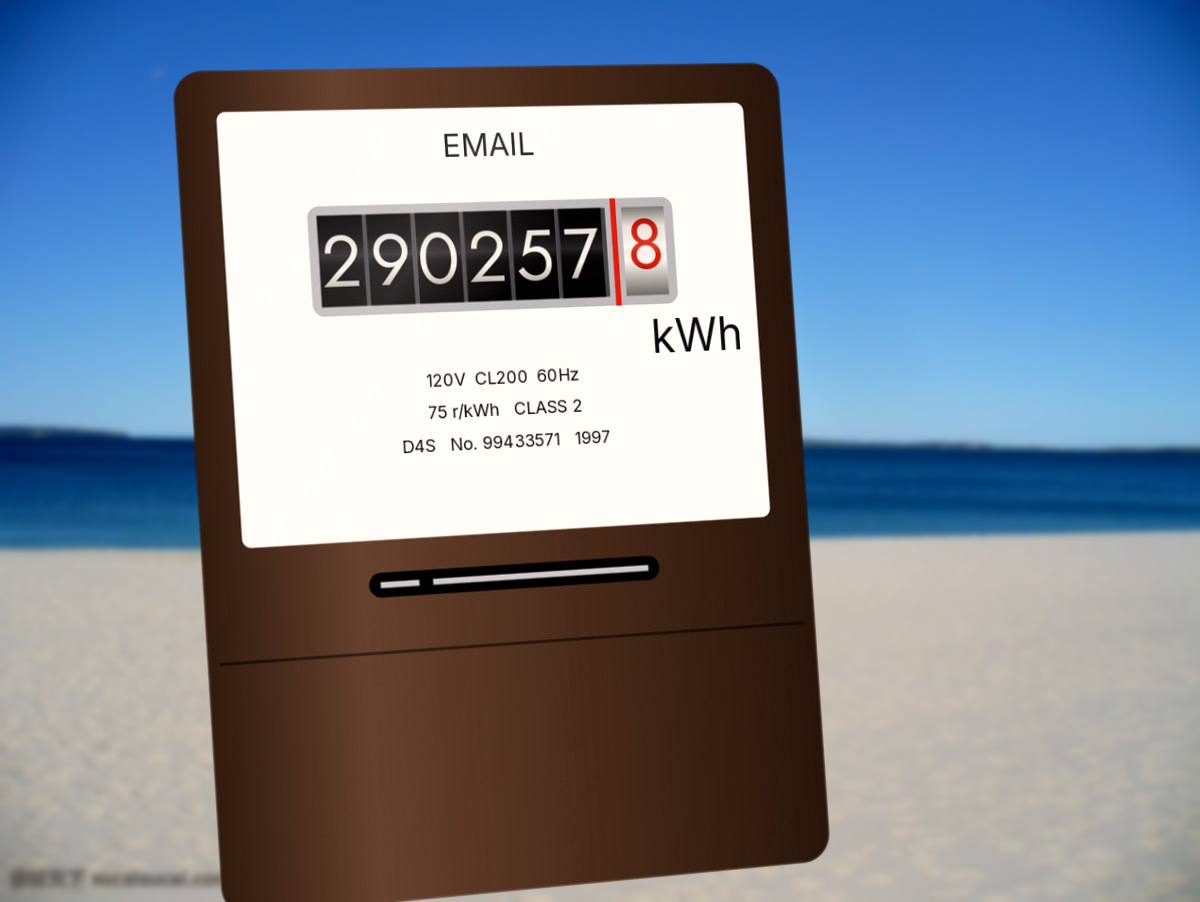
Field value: 290257.8,kWh
